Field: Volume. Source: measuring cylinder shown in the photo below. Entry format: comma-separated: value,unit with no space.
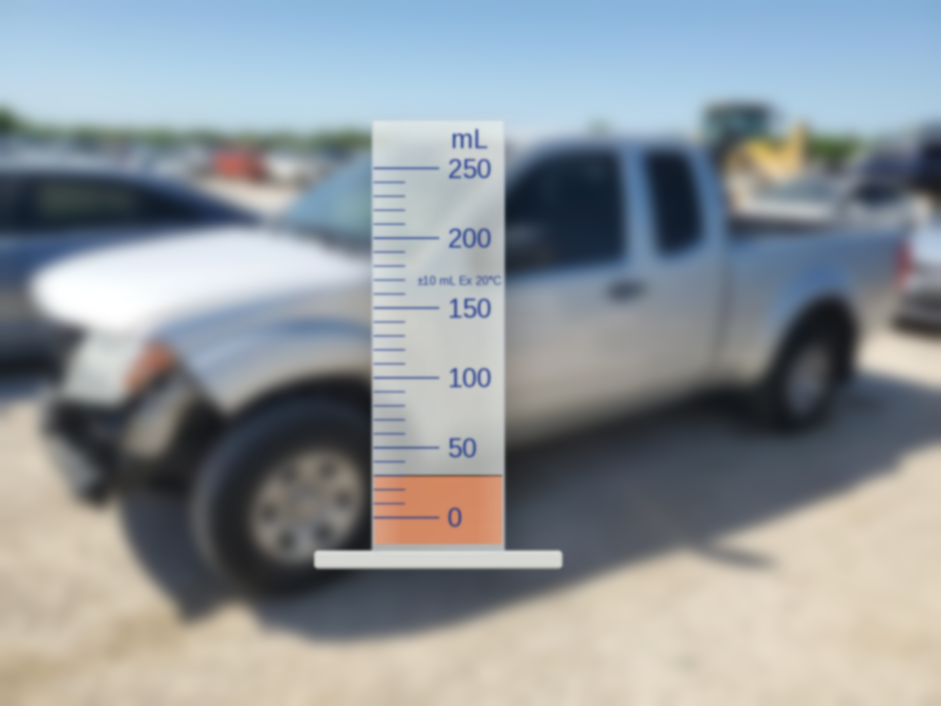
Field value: 30,mL
